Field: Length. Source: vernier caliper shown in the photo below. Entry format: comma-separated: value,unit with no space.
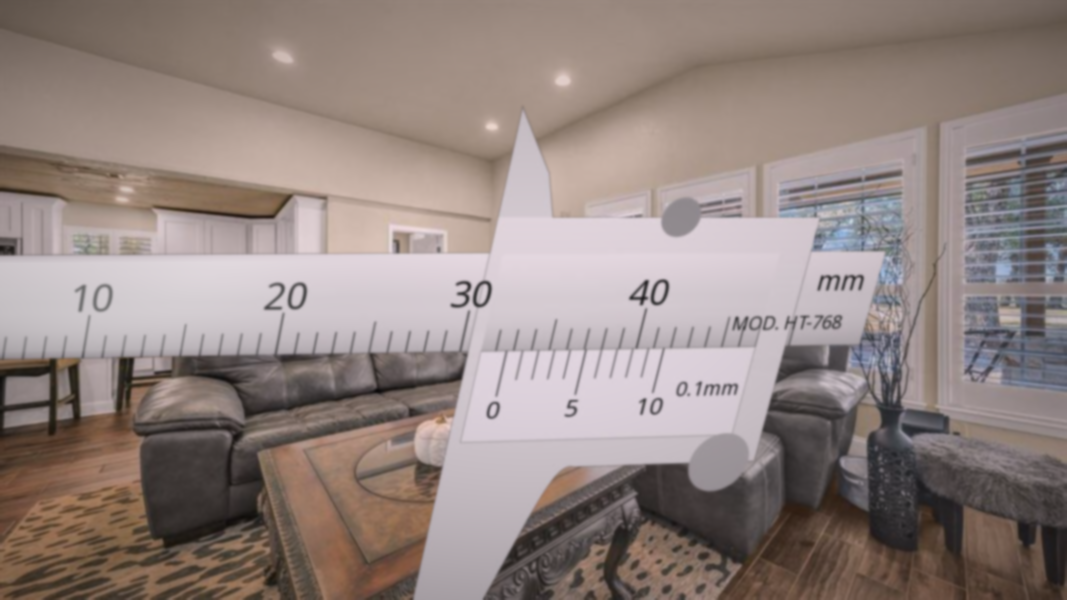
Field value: 32.6,mm
